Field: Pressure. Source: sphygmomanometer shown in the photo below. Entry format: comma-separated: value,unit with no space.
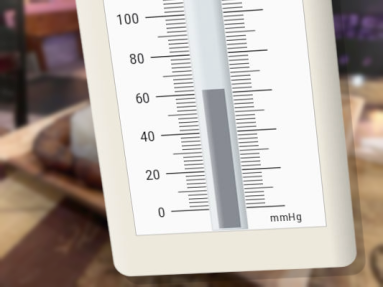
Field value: 62,mmHg
